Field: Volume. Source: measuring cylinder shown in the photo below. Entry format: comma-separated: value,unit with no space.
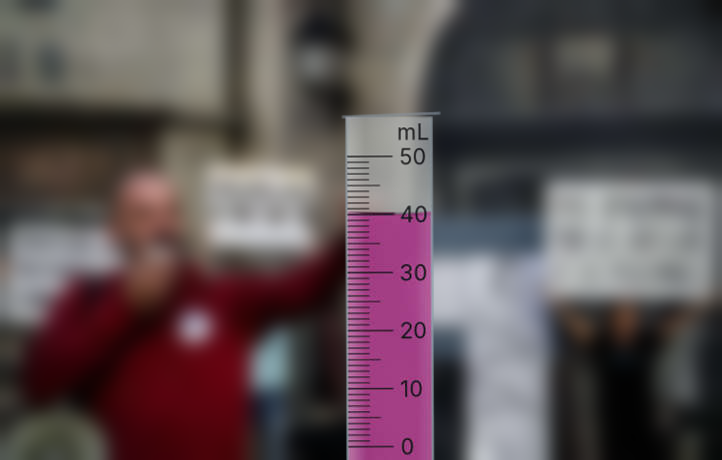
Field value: 40,mL
